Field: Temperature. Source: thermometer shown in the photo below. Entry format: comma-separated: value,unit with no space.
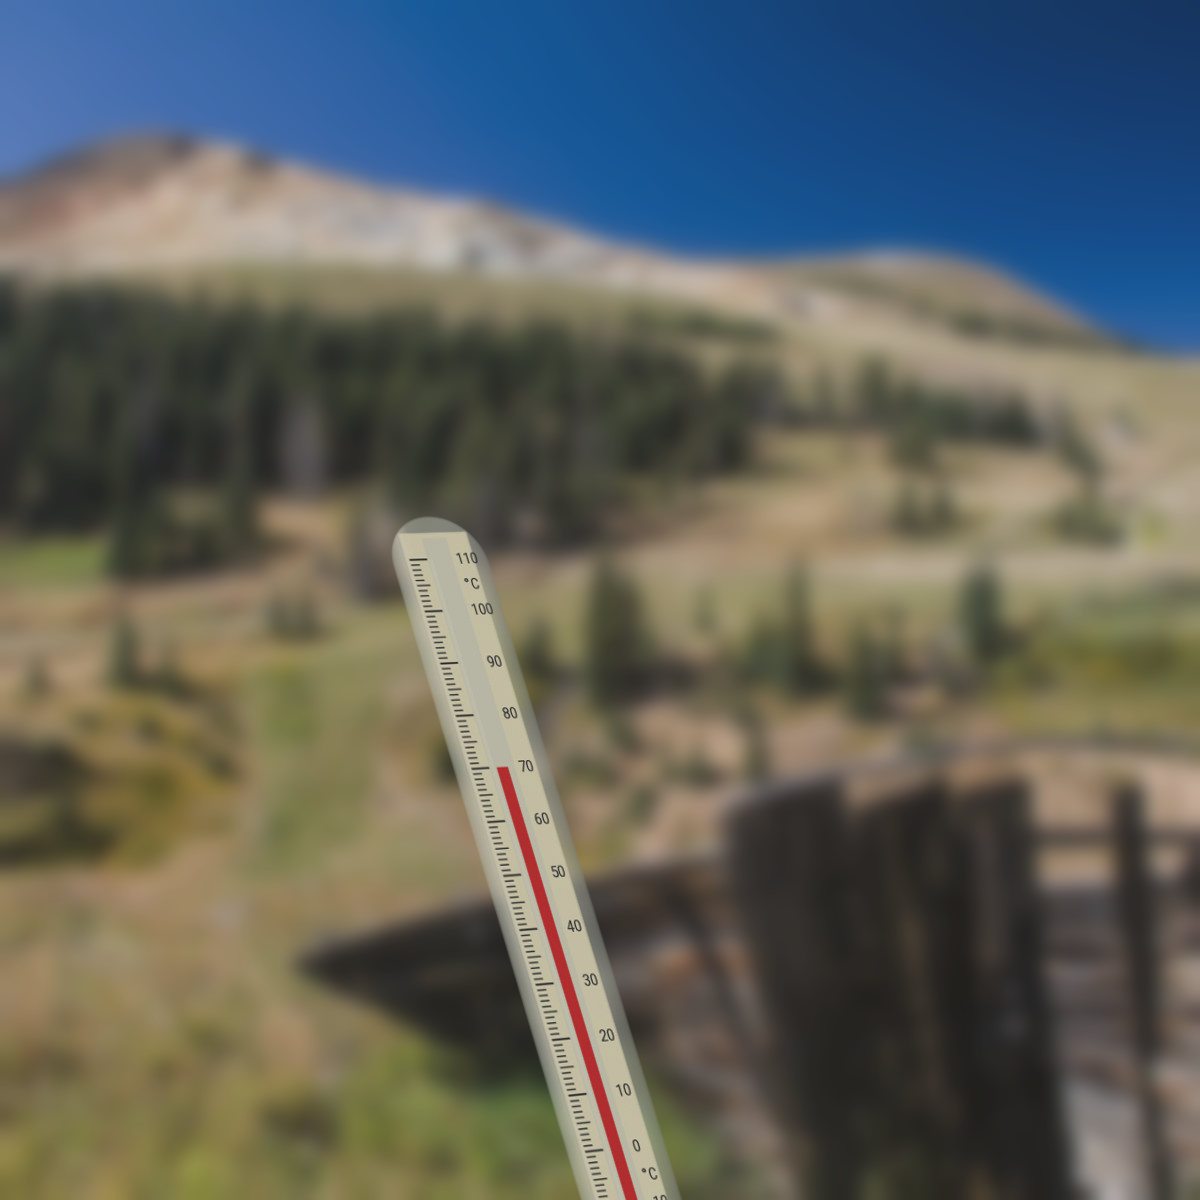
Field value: 70,°C
